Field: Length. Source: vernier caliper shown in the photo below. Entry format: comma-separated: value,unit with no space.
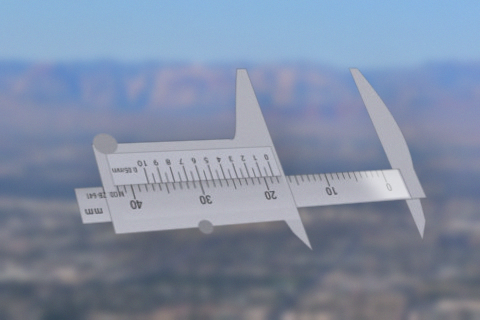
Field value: 18.5,mm
